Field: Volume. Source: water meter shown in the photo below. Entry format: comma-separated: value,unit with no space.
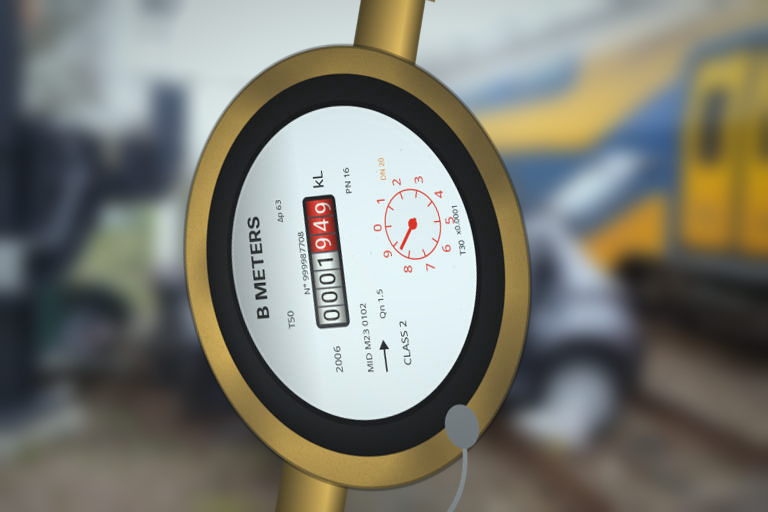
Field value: 1.9488,kL
